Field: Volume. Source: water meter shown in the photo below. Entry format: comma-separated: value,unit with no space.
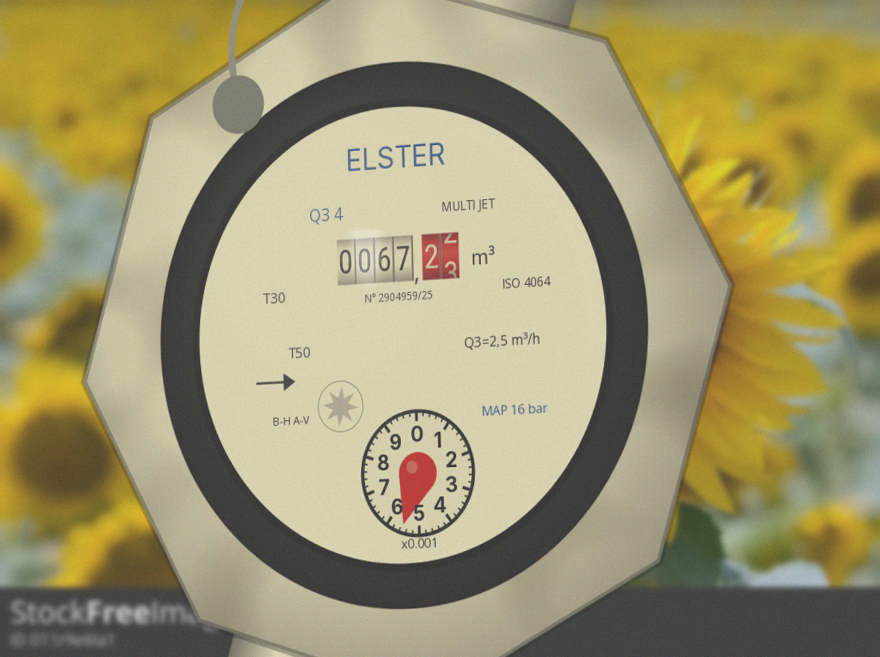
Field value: 67.225,m³
